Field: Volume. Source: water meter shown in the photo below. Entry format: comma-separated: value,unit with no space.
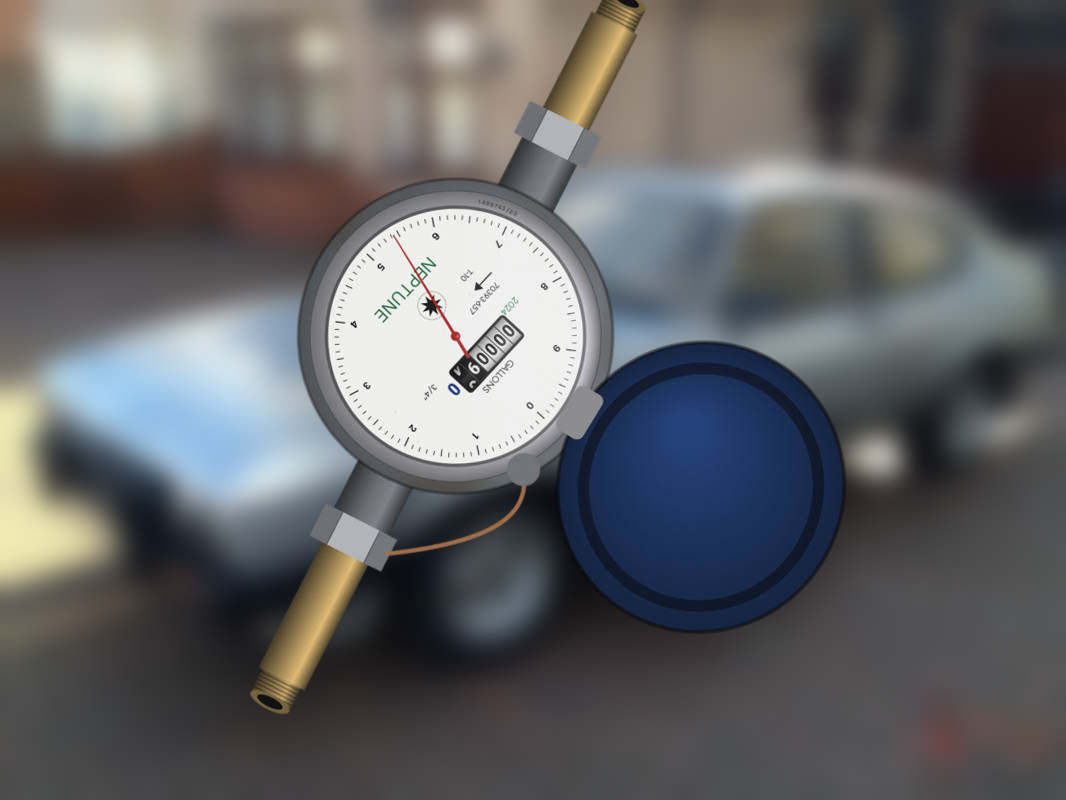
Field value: 935.4,gal
